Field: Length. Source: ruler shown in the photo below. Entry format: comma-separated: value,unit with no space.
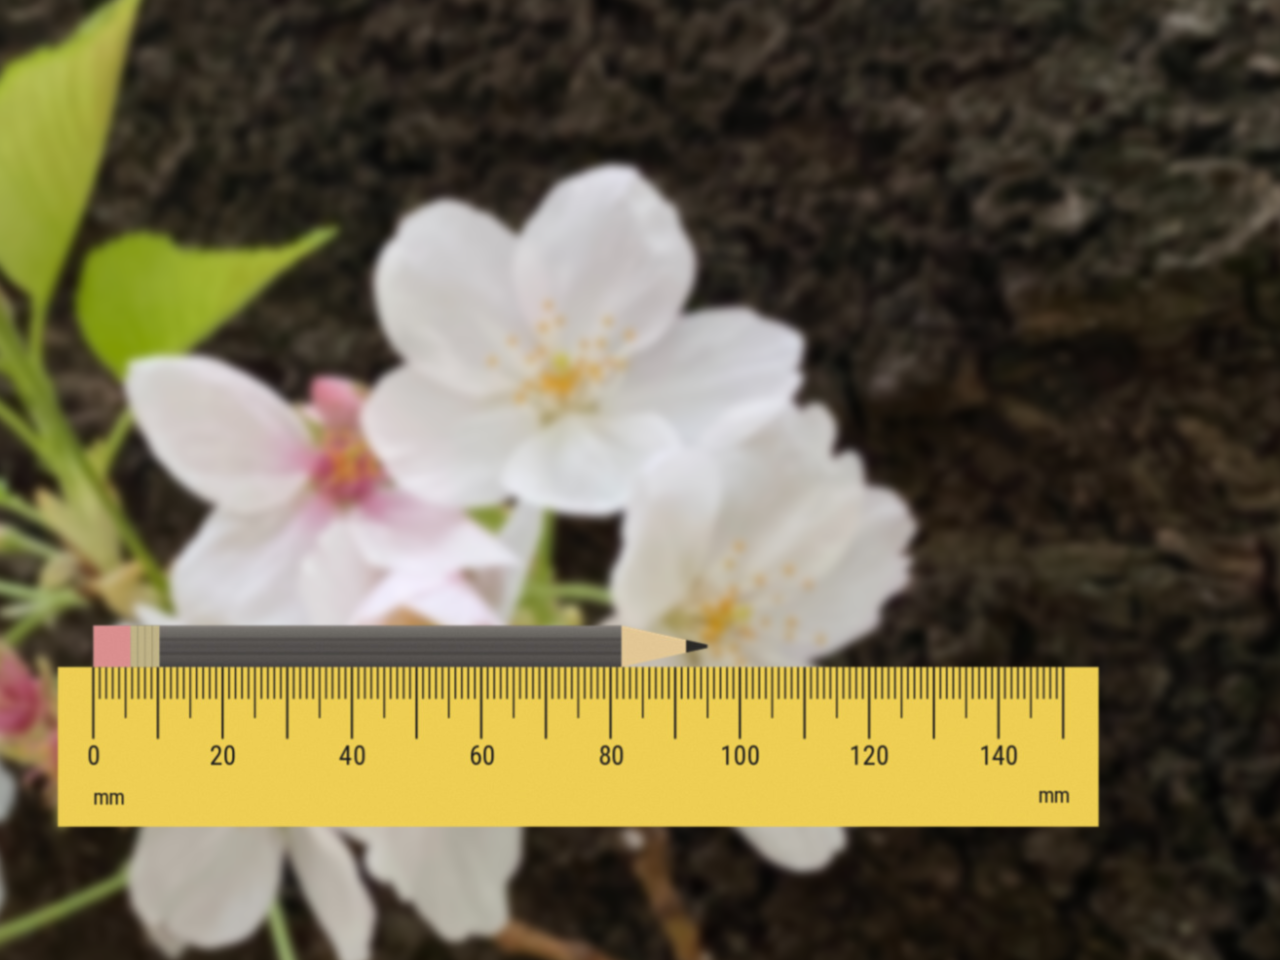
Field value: 95,mm
